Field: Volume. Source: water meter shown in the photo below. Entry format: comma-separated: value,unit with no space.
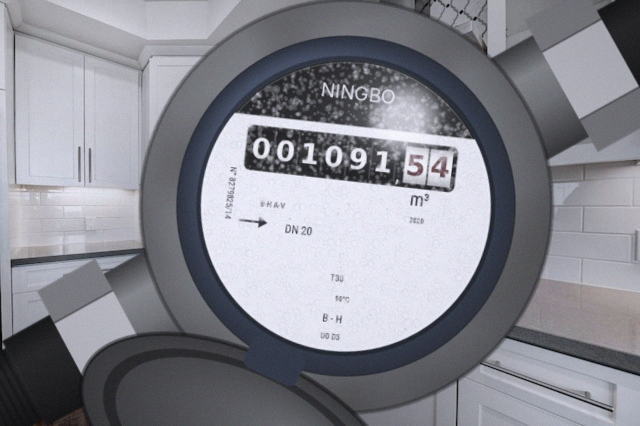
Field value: 1091.54,m³
